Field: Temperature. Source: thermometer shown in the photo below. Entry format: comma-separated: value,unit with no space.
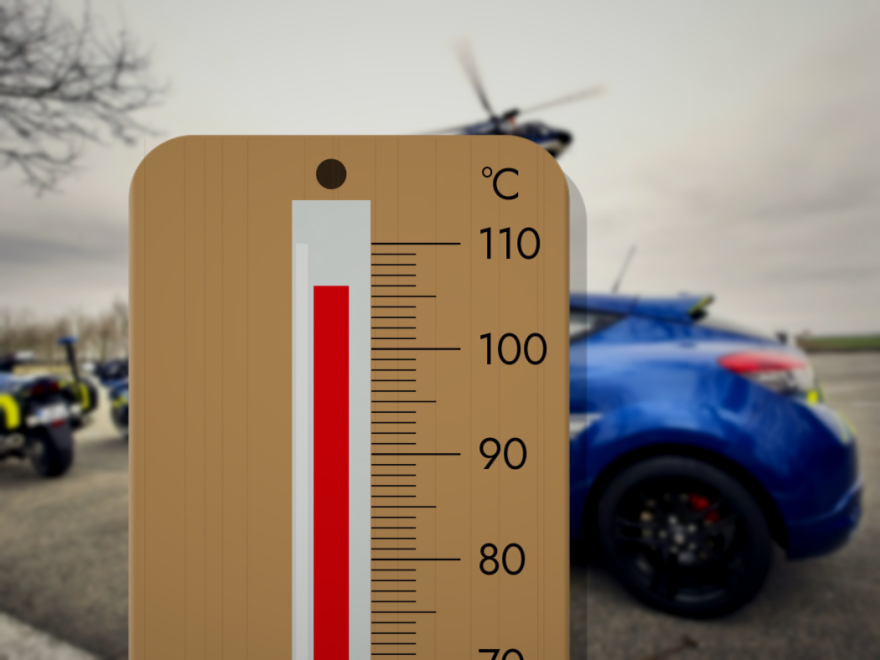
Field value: 106,°C
